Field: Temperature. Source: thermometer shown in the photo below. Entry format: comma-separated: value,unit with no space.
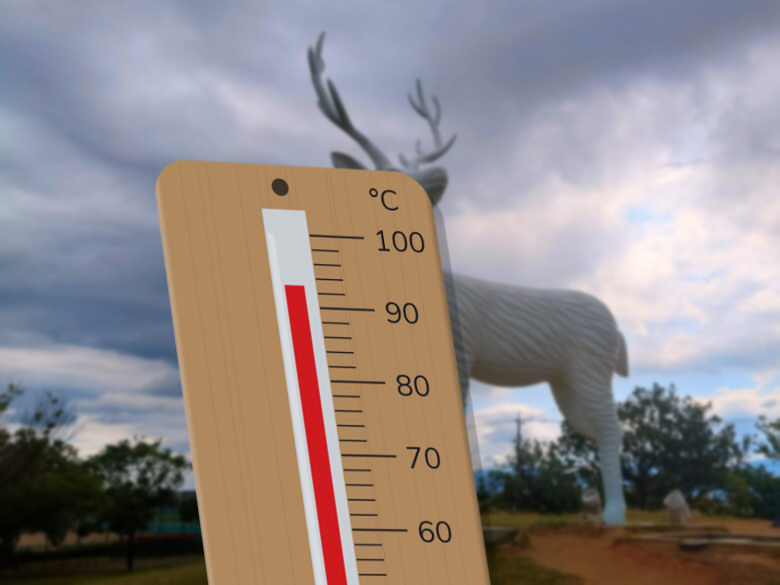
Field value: 93,°C
